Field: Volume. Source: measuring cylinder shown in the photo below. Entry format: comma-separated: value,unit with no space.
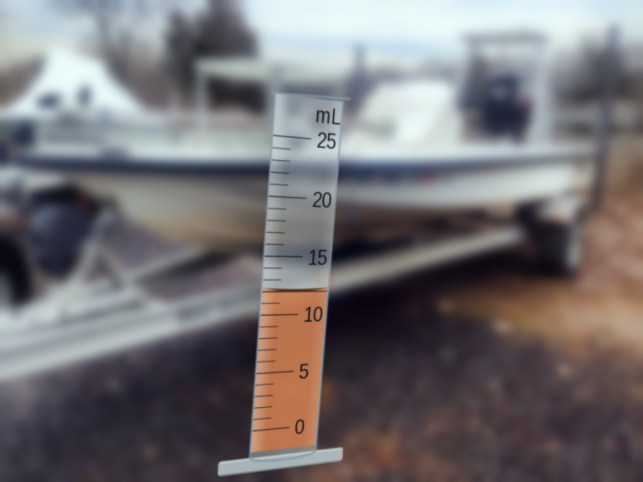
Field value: 12,mL
